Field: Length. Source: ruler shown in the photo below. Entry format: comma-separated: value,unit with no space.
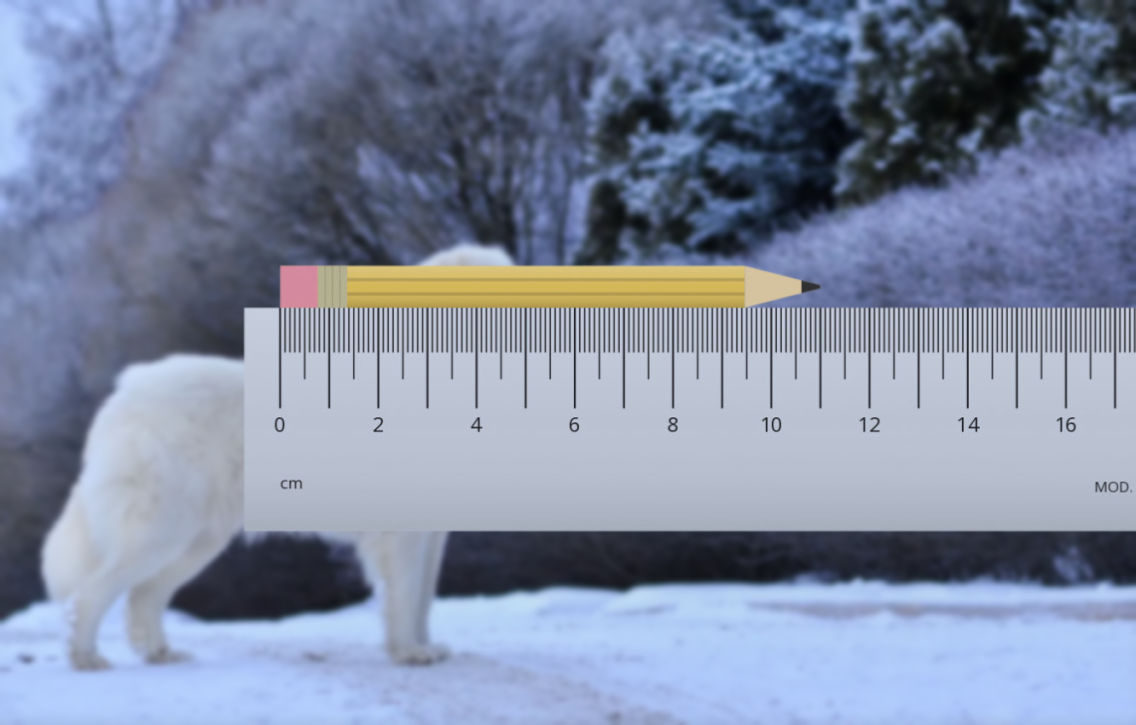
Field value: 11,cm
